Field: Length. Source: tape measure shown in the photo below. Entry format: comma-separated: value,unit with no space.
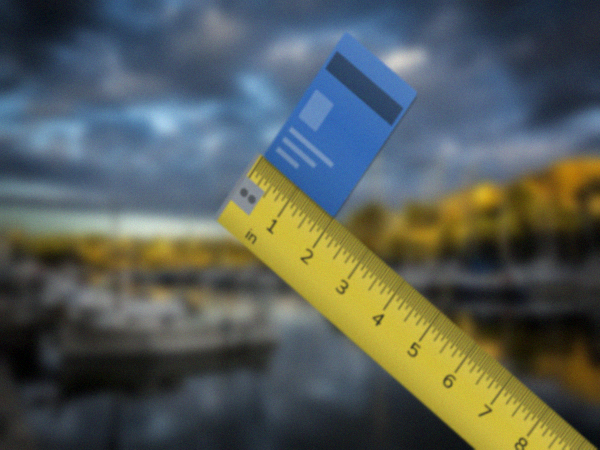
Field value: 2,in
